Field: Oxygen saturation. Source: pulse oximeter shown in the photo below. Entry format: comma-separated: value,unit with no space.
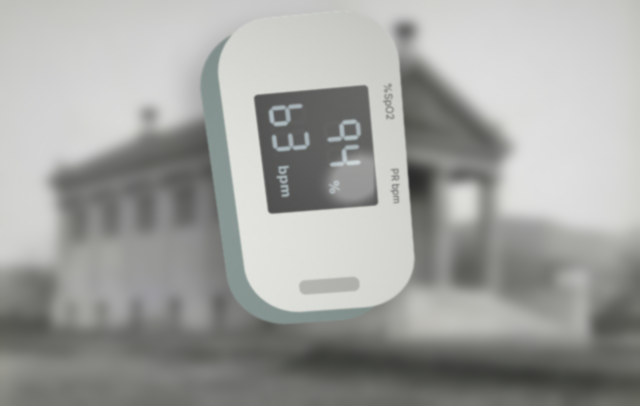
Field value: 94,%
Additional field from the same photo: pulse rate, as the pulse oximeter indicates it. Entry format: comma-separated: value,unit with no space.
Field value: 63,bpm
